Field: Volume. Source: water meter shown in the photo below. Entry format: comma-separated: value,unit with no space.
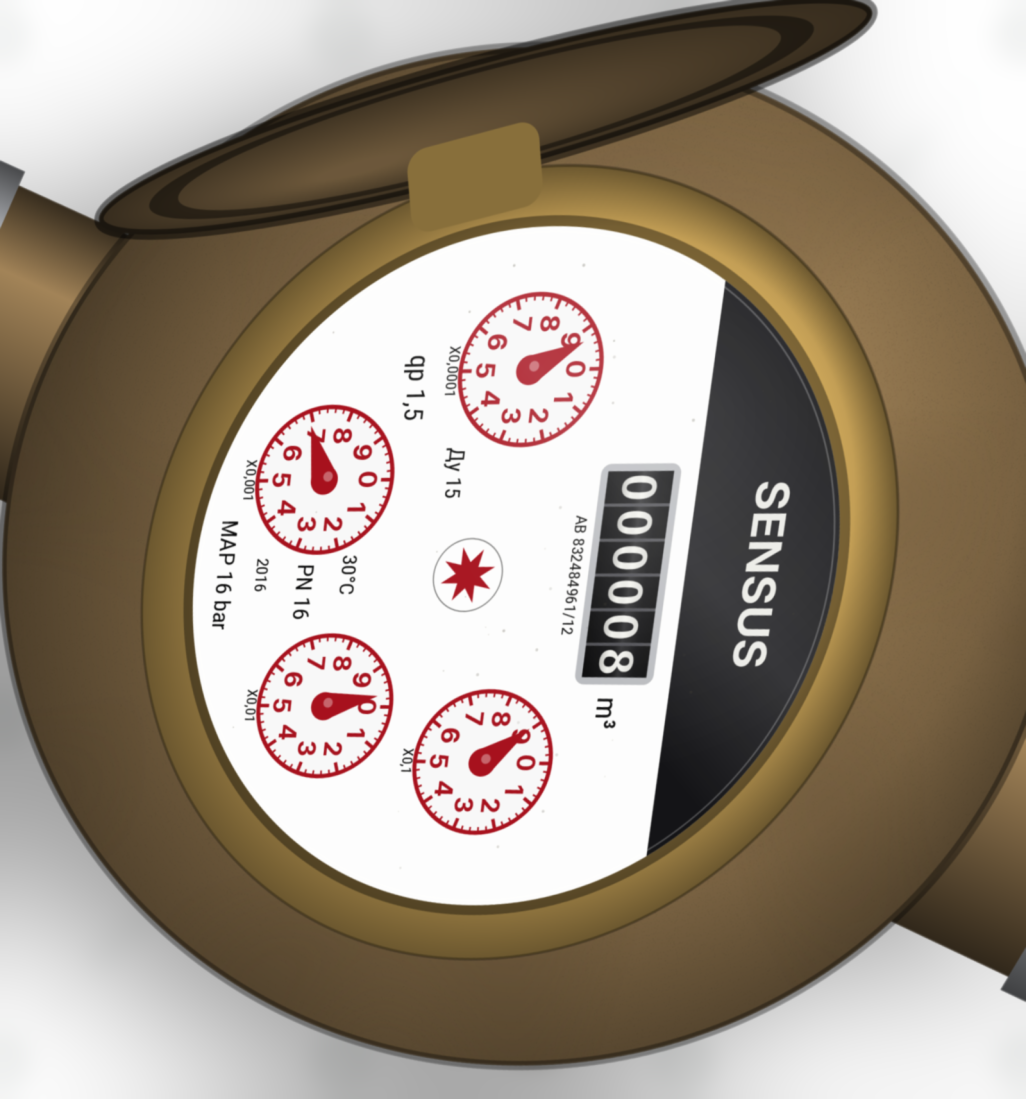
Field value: 8.8969,m³
